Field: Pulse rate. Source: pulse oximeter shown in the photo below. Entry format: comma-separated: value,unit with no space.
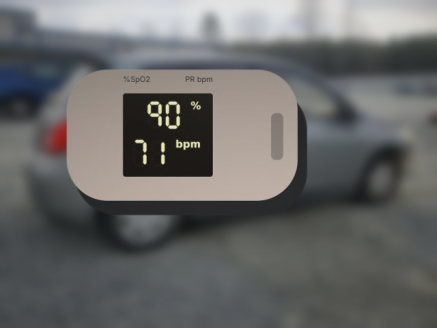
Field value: 71,bpm
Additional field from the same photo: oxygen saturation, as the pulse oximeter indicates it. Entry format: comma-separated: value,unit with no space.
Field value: 90,%
